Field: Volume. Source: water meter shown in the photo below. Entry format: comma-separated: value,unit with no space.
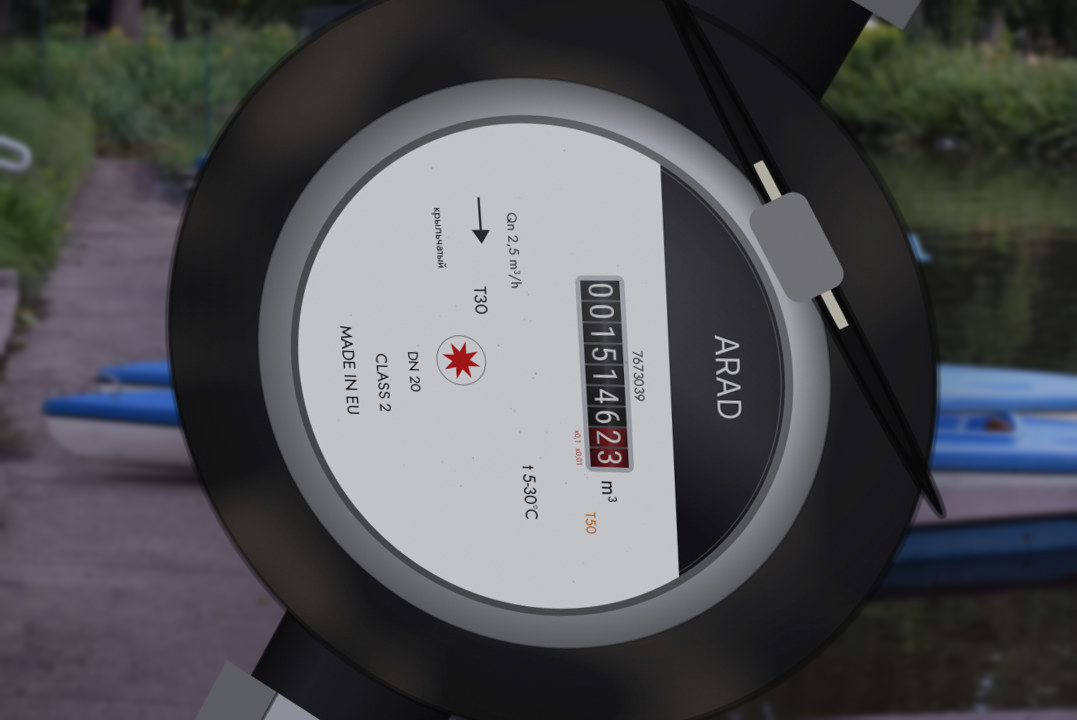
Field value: 15146.23,m³
